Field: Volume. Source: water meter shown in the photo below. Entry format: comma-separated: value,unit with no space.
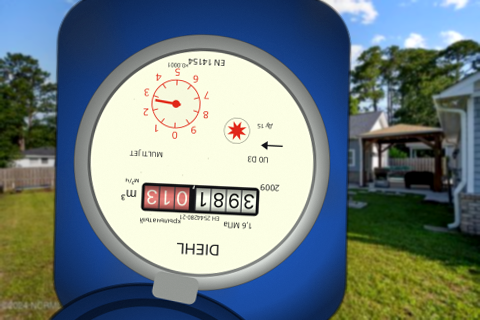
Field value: 3981.0132,m³
